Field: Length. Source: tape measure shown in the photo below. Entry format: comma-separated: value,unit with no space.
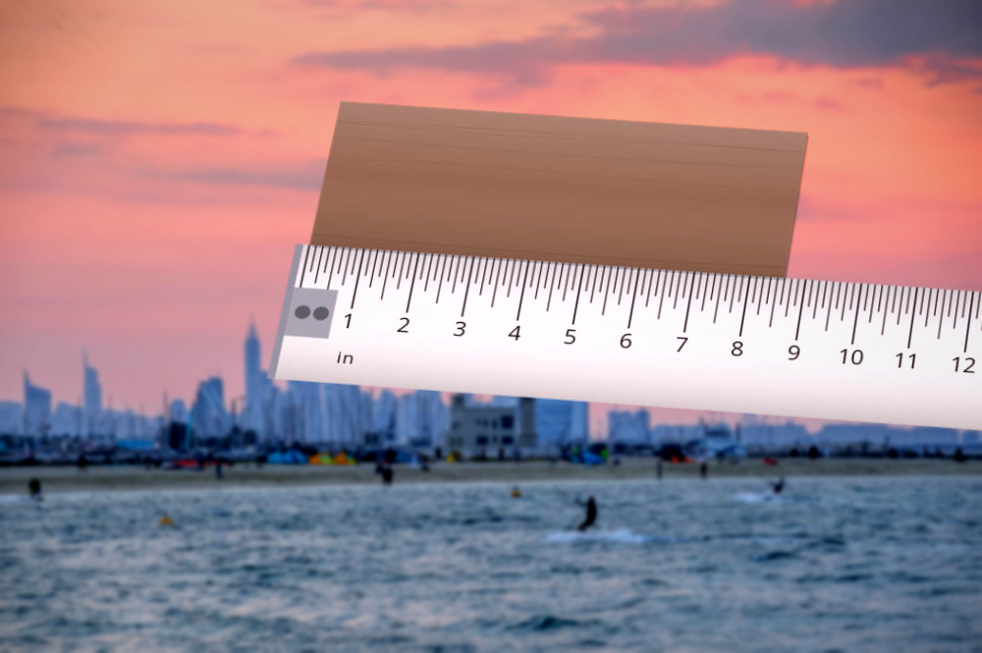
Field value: 8.625,in
